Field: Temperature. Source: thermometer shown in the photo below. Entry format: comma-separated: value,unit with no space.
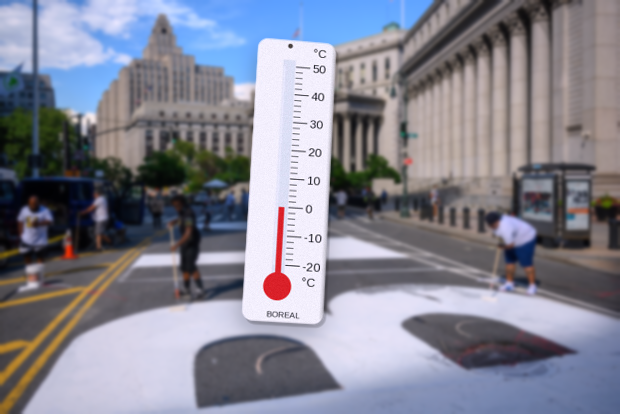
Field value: 0,°C
